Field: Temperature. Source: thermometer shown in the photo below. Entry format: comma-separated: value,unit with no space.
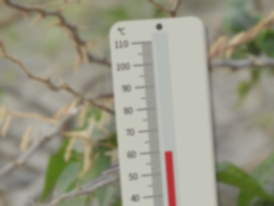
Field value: 60,°C
